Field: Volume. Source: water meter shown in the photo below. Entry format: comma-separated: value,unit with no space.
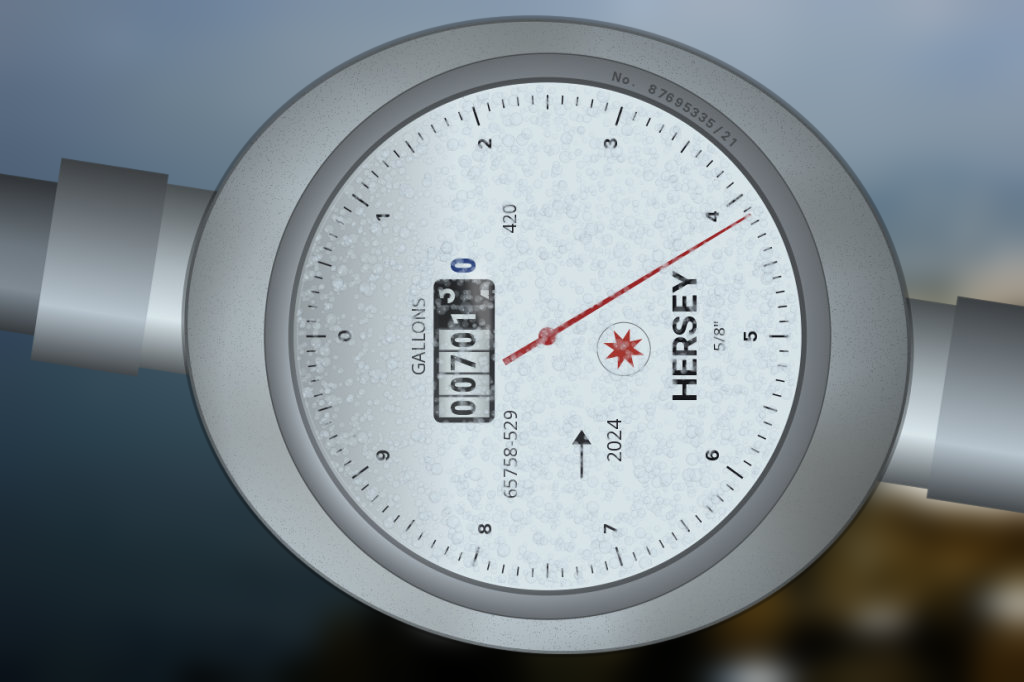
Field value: 70134.1,gal
